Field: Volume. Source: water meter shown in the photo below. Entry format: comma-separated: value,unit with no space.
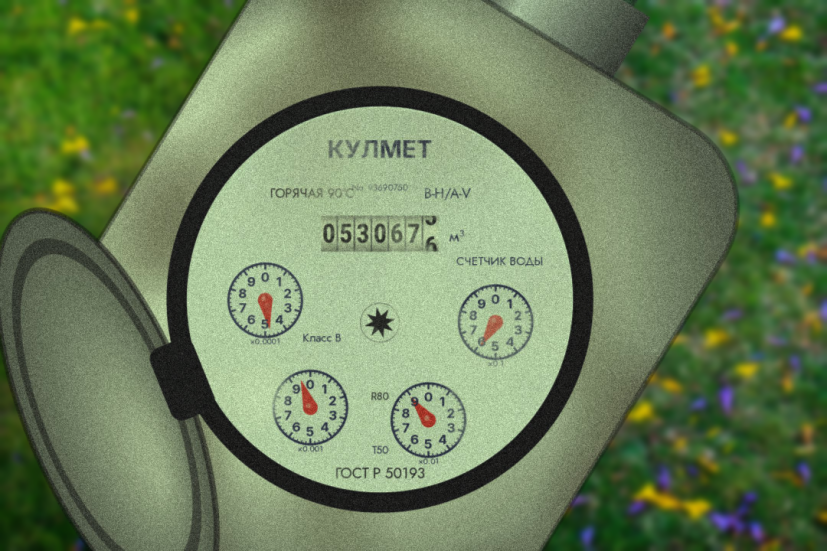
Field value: 530675.5894,m³
